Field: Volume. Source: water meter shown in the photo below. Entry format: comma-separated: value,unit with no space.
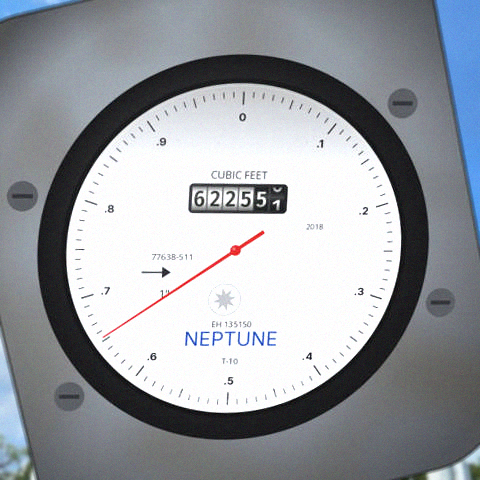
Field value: 622550.65,ft³
